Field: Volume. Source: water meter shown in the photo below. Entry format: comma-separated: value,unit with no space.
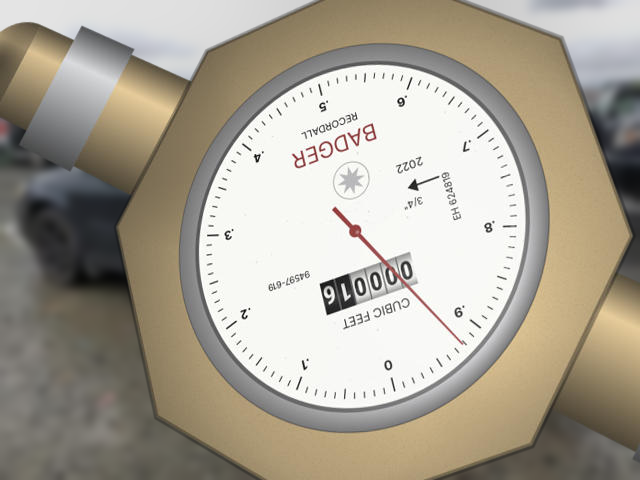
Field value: 15.92,ft³
